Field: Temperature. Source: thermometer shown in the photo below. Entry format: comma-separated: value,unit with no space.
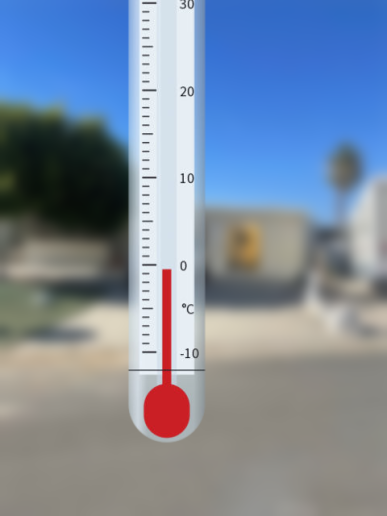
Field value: -0.5,°C
